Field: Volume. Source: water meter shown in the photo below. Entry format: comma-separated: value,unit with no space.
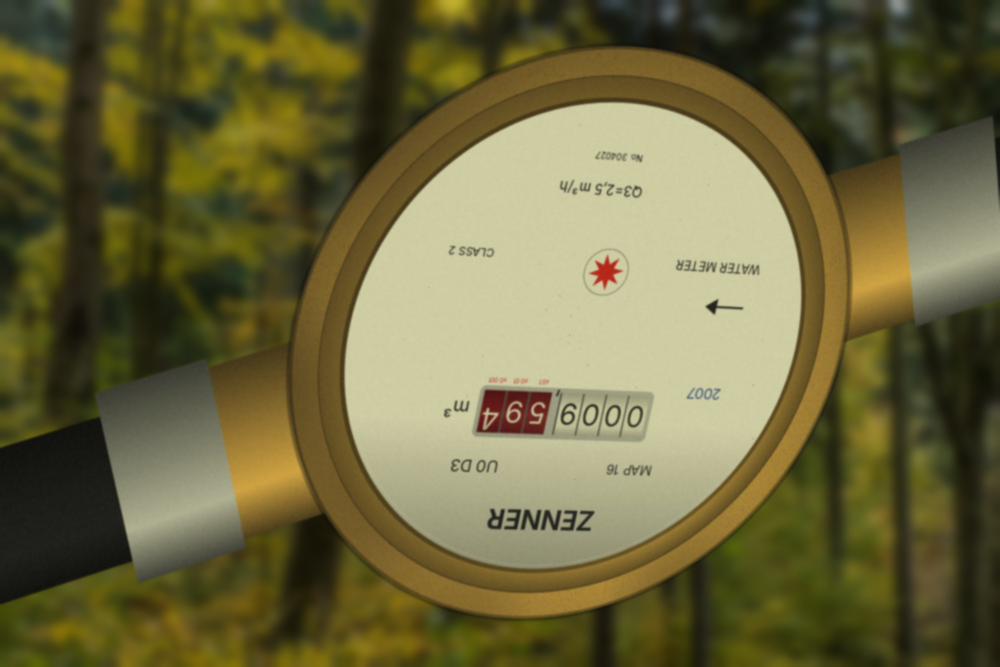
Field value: 9.594,m³
